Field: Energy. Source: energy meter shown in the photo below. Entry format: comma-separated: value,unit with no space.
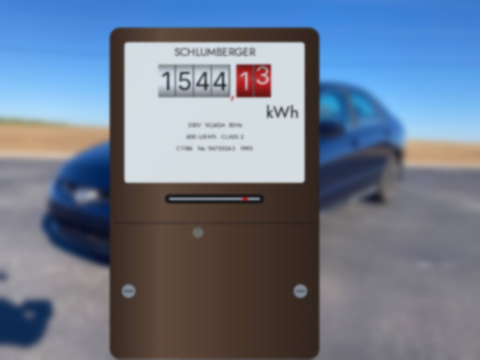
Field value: 1544.13,kWh
